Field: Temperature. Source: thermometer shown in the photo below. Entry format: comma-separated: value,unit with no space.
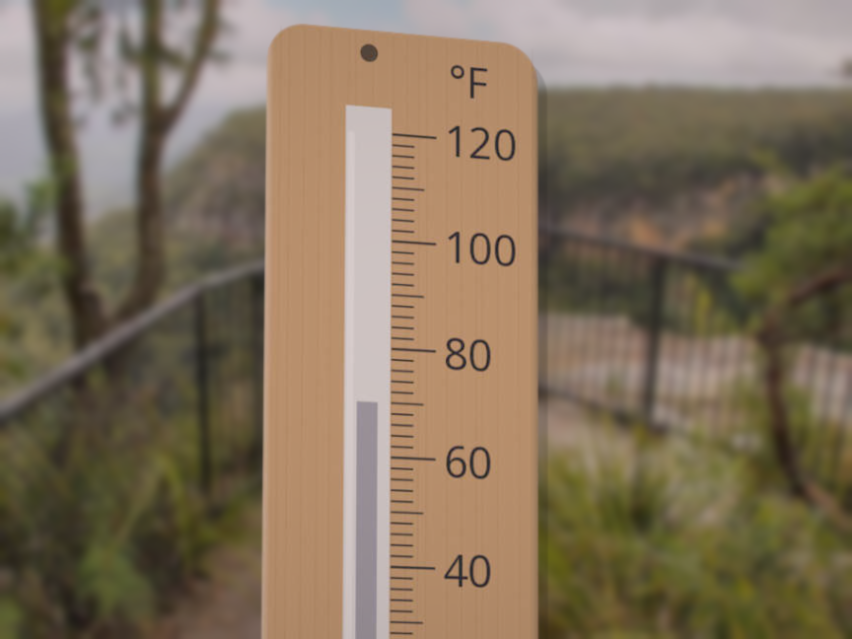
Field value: 70,°F
